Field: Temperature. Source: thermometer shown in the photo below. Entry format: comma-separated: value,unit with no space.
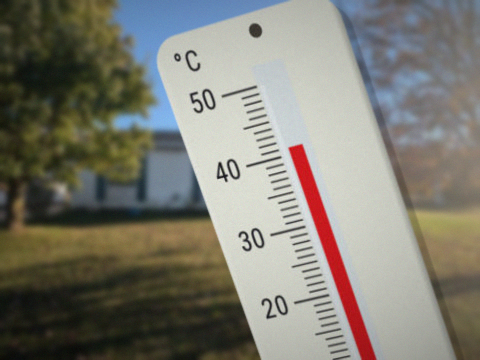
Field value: 41,°C
